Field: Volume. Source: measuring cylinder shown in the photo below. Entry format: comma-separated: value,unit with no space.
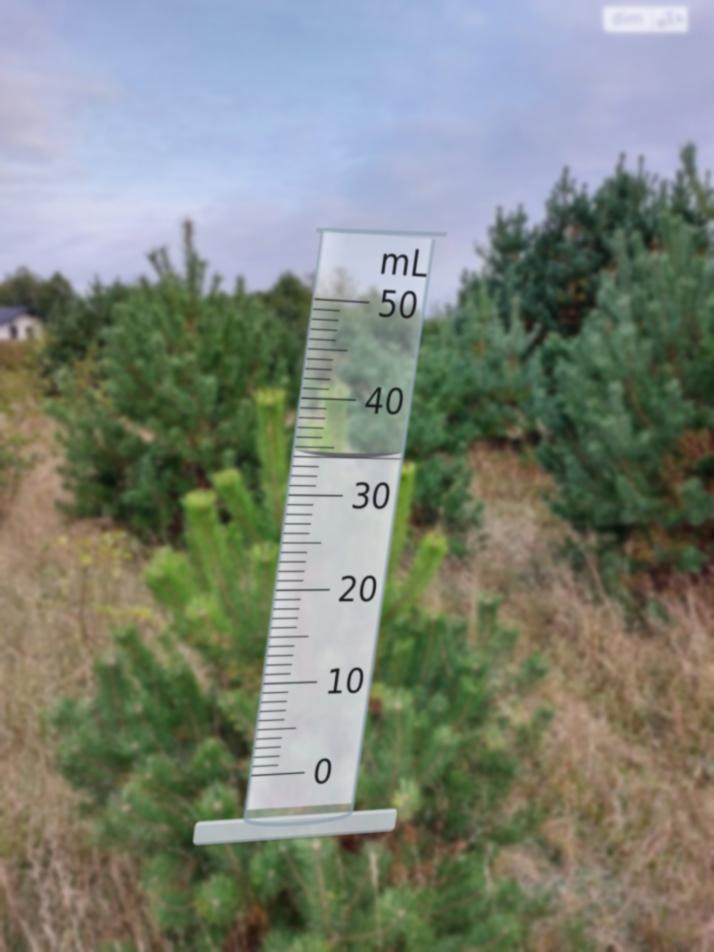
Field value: 34,mL
